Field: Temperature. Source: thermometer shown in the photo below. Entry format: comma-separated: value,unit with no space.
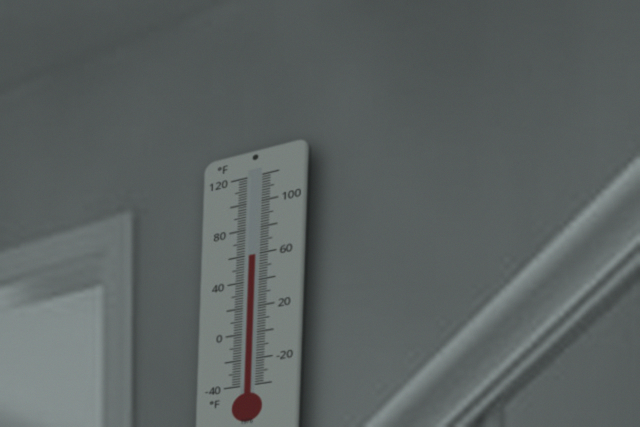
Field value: 60,°F
